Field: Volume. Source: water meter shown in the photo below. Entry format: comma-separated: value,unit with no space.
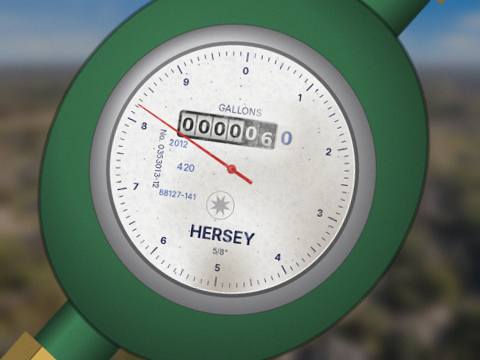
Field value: 58.2,gal
